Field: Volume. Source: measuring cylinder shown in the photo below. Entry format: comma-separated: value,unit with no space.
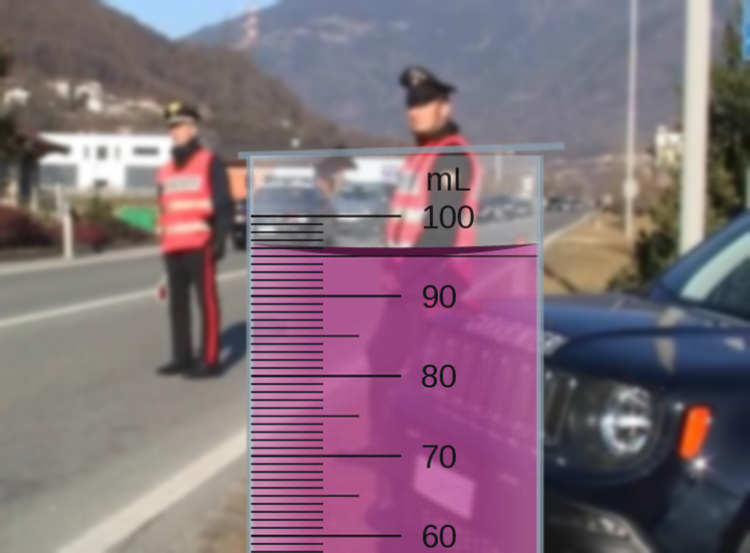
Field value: 95,mL
